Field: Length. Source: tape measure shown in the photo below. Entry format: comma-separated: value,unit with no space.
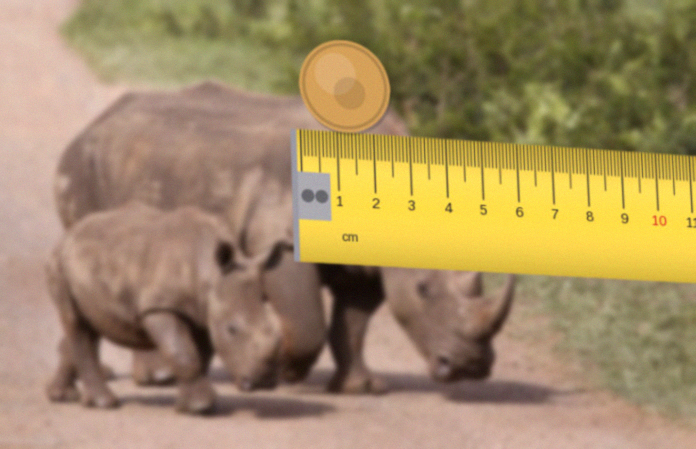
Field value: 2.5,cm
